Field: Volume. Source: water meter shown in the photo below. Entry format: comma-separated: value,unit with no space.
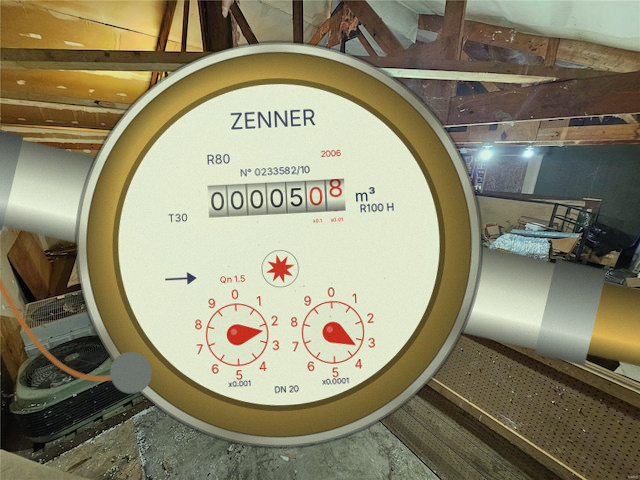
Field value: 5.0823,m³
